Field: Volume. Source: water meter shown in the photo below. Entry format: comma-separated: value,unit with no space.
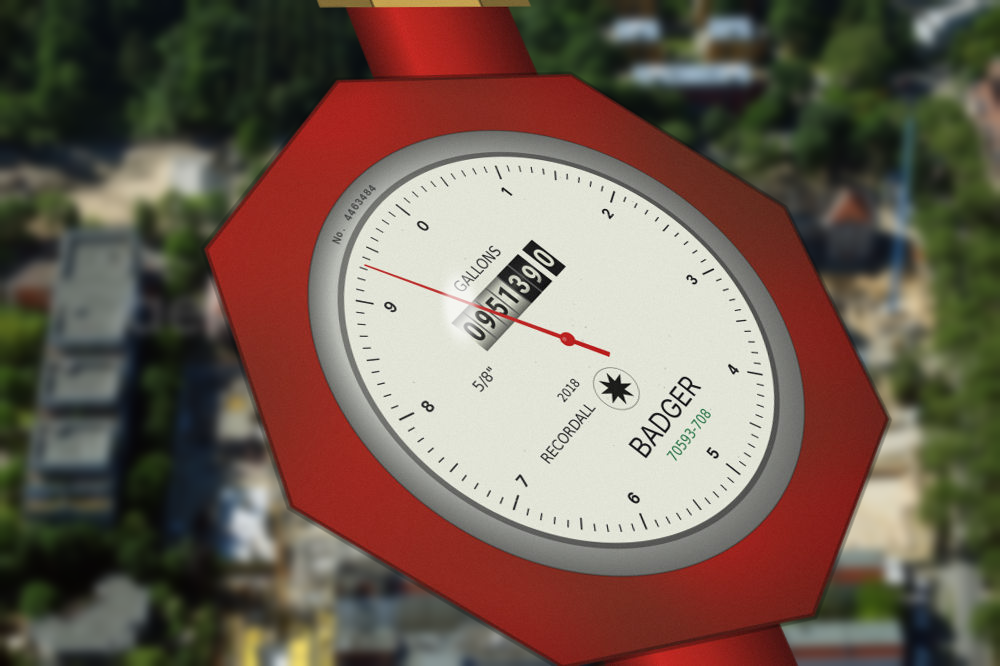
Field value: 951389.3,gal
